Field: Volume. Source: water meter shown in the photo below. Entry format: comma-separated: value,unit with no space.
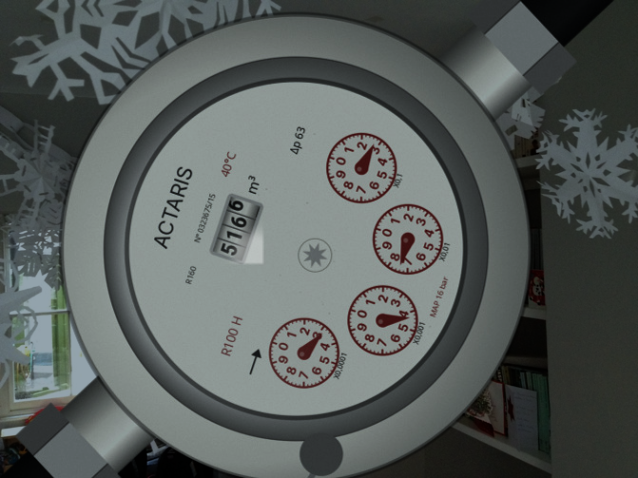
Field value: 5166.2743,m³
